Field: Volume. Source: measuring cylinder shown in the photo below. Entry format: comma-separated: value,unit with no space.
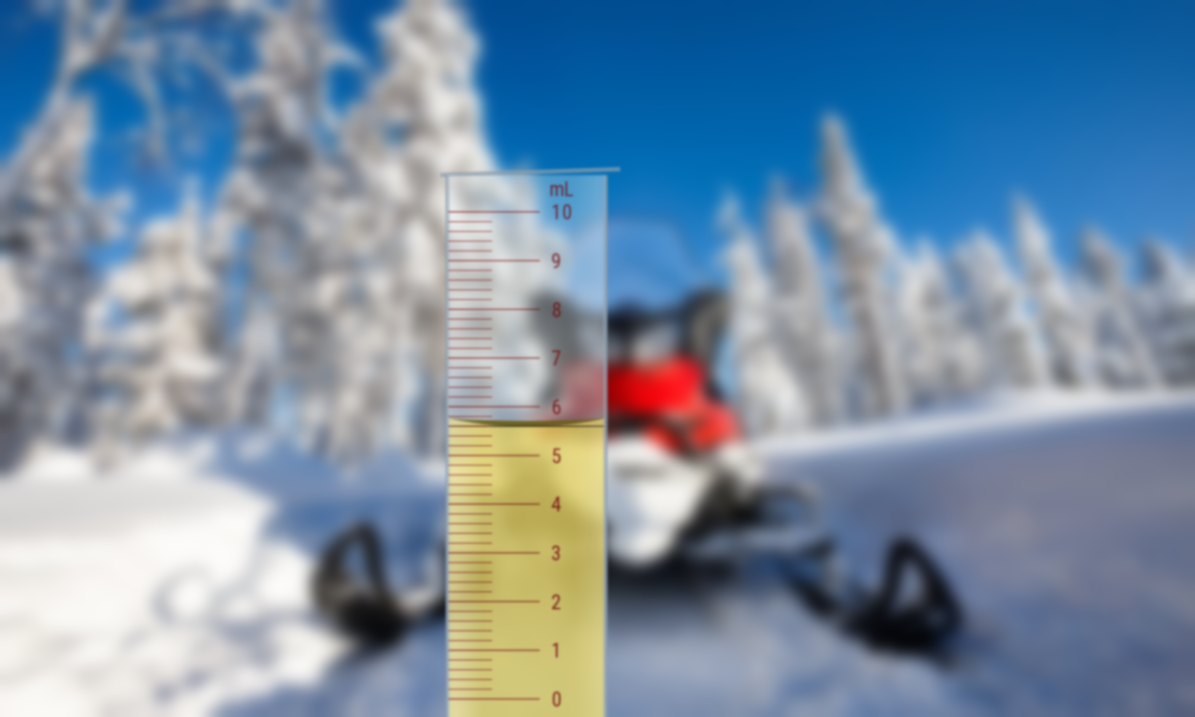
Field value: 5.6,mL
